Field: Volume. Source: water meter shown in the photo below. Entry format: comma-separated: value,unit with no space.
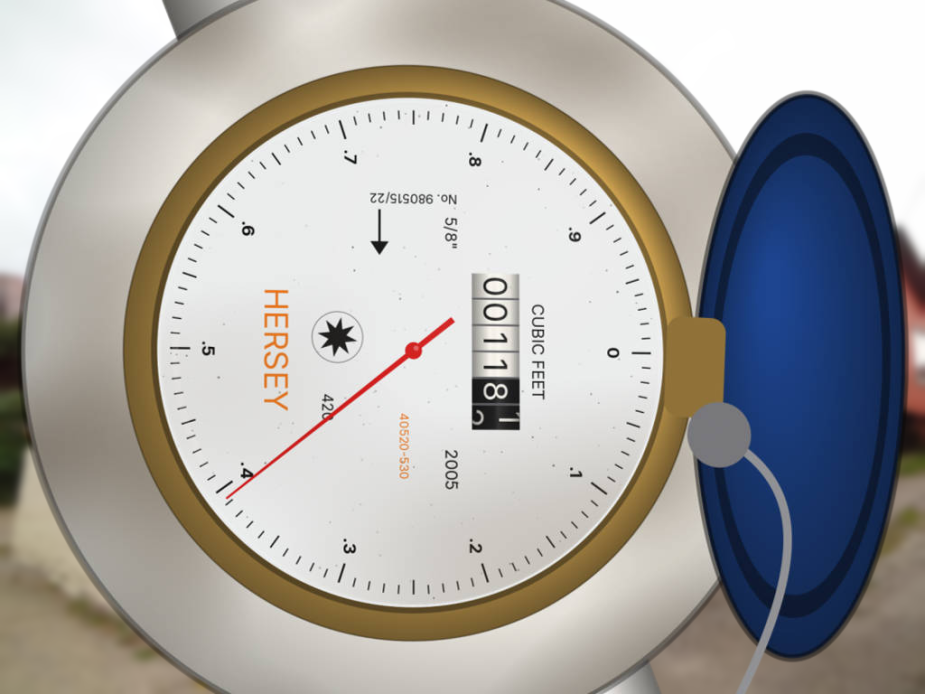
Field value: 1181.39,ft³
